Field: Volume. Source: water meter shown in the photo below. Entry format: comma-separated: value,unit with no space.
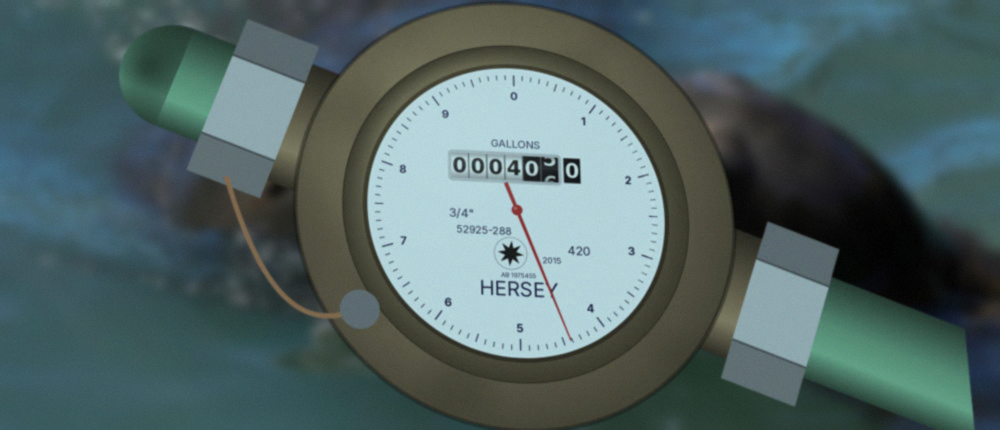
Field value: 4054.4,gal
